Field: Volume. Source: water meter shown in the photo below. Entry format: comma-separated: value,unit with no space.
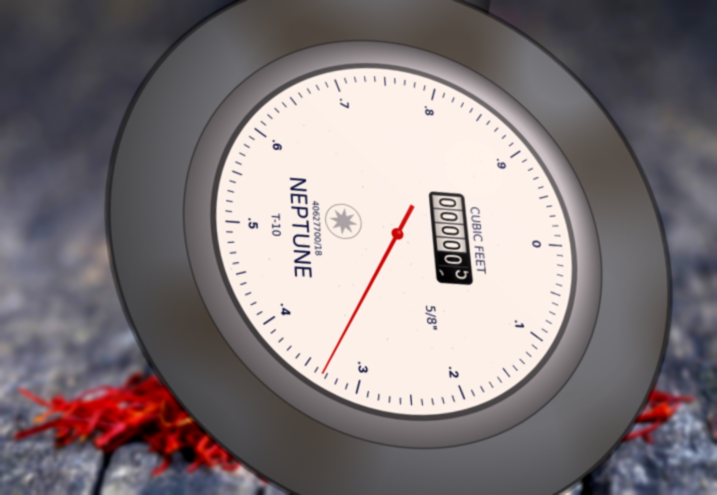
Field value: 5.33,ft³
